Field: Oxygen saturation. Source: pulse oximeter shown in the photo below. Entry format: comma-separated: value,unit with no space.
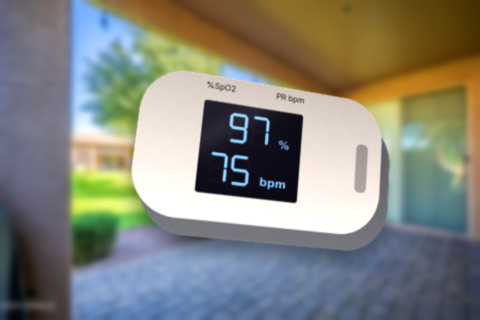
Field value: 97,%
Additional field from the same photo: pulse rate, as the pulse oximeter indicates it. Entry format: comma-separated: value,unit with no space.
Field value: 75,bpm
